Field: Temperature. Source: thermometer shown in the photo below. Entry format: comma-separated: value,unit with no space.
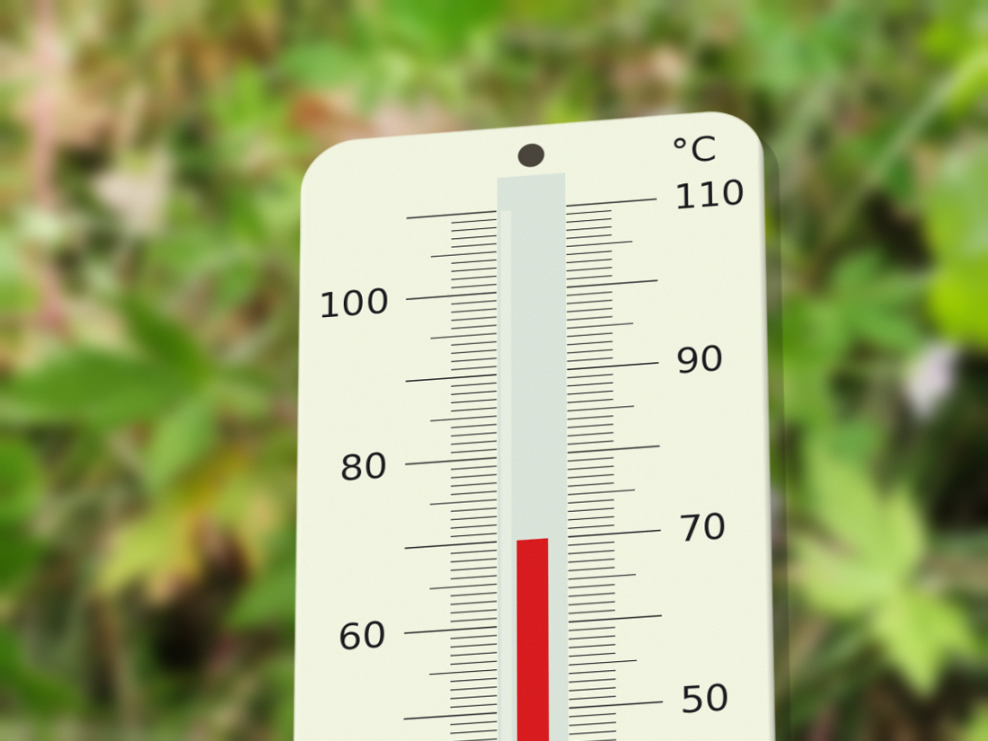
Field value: 70,°C
